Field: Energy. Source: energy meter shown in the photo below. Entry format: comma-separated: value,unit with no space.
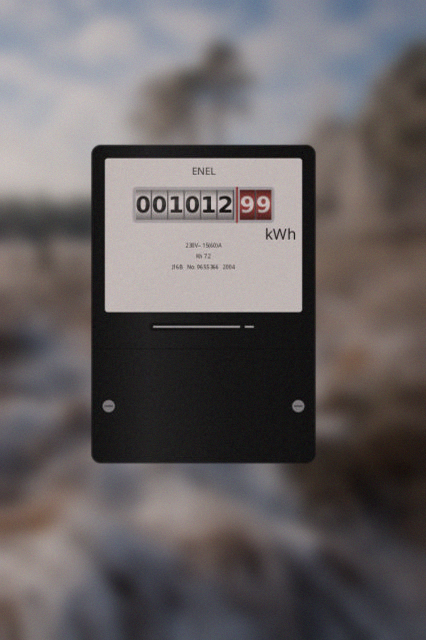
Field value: 1012.99,kWh
